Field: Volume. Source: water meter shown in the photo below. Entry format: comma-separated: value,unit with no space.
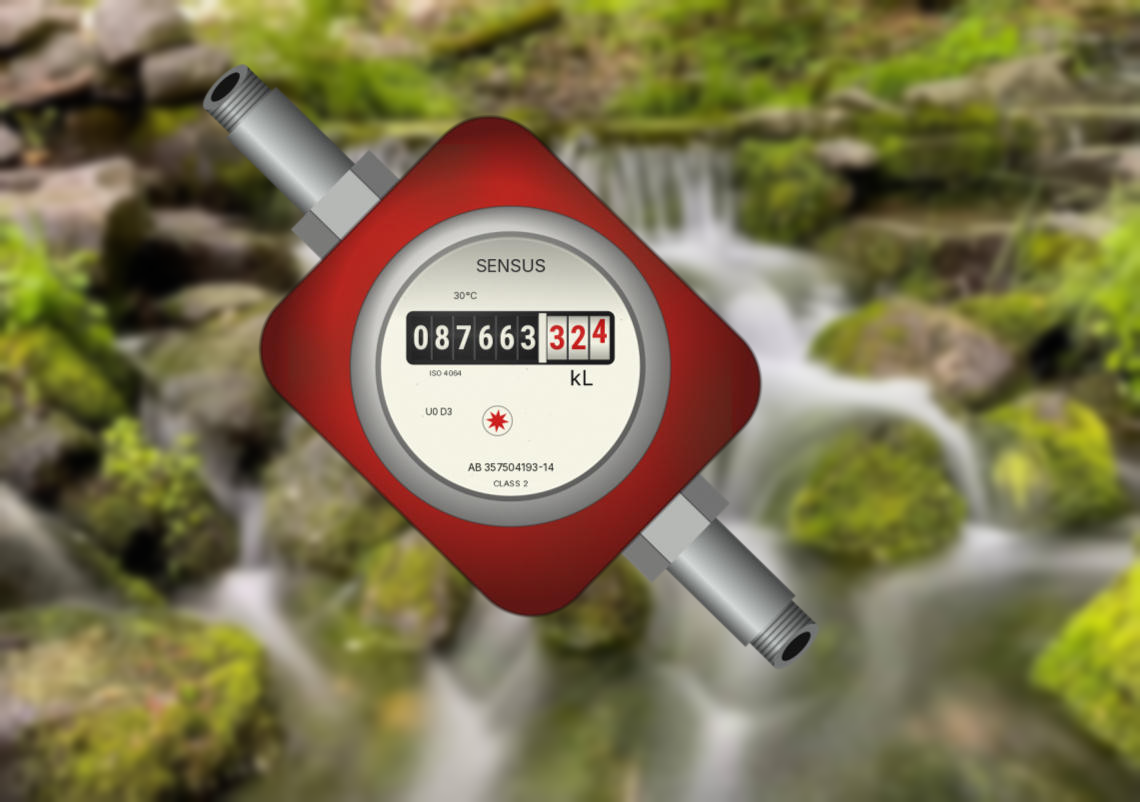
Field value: 87663.324,kL
